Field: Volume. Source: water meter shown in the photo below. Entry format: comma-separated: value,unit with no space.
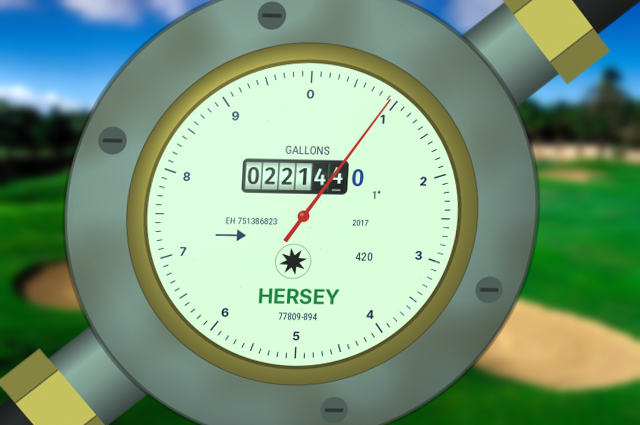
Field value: 221440.9,gal
